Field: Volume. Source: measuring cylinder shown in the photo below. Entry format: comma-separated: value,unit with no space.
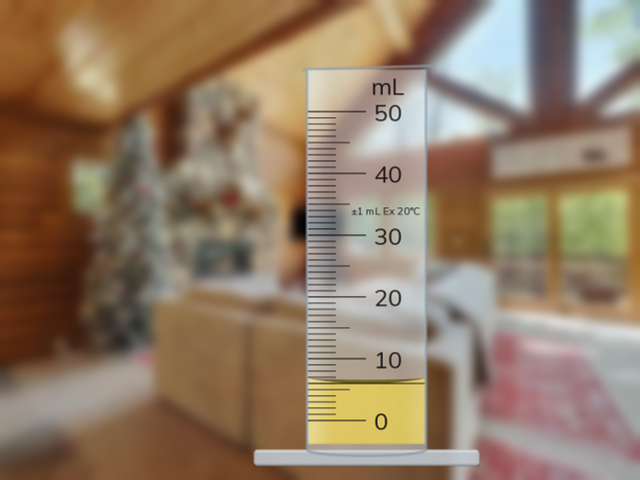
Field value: 6,mL
